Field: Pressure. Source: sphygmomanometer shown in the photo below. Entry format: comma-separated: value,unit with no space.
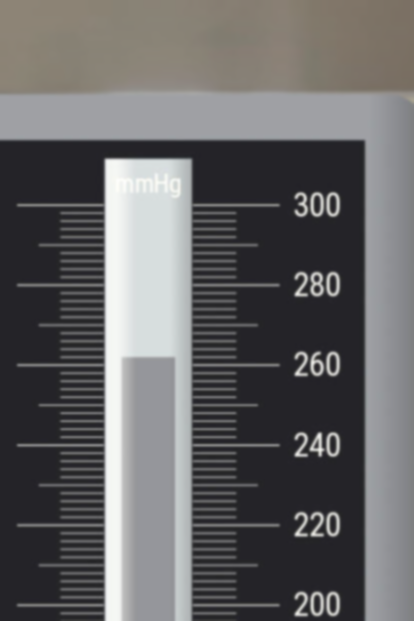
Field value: 262,mmHg
